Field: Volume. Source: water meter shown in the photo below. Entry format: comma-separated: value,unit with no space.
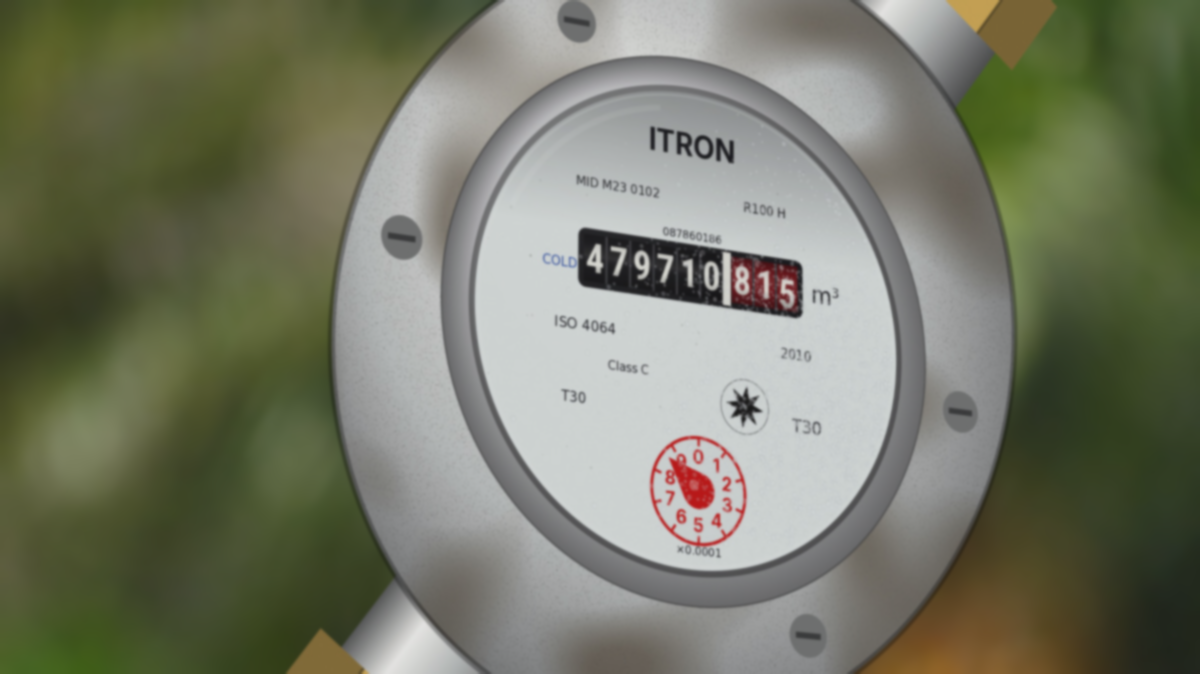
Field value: 479710.8148,m³
